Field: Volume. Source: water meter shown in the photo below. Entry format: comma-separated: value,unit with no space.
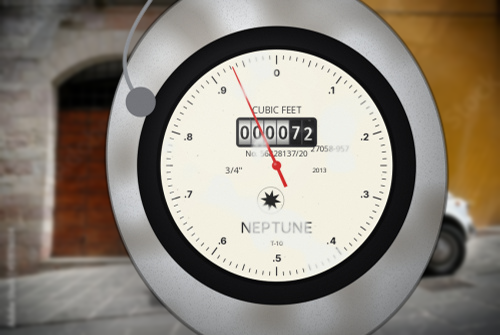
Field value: 71.93,ft³
